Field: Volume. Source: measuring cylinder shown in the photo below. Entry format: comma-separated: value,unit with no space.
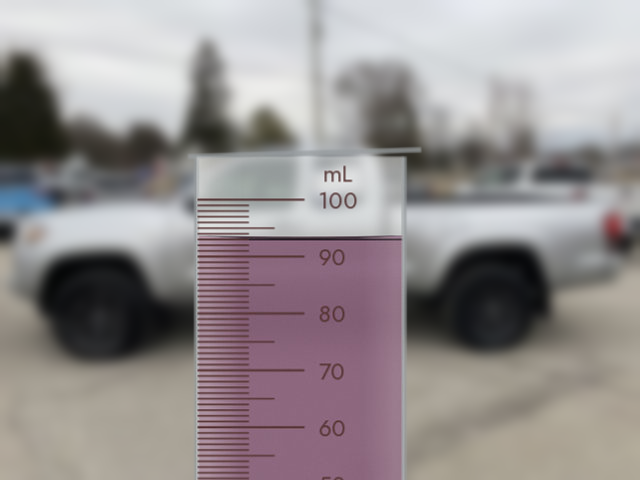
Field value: 93,mL
